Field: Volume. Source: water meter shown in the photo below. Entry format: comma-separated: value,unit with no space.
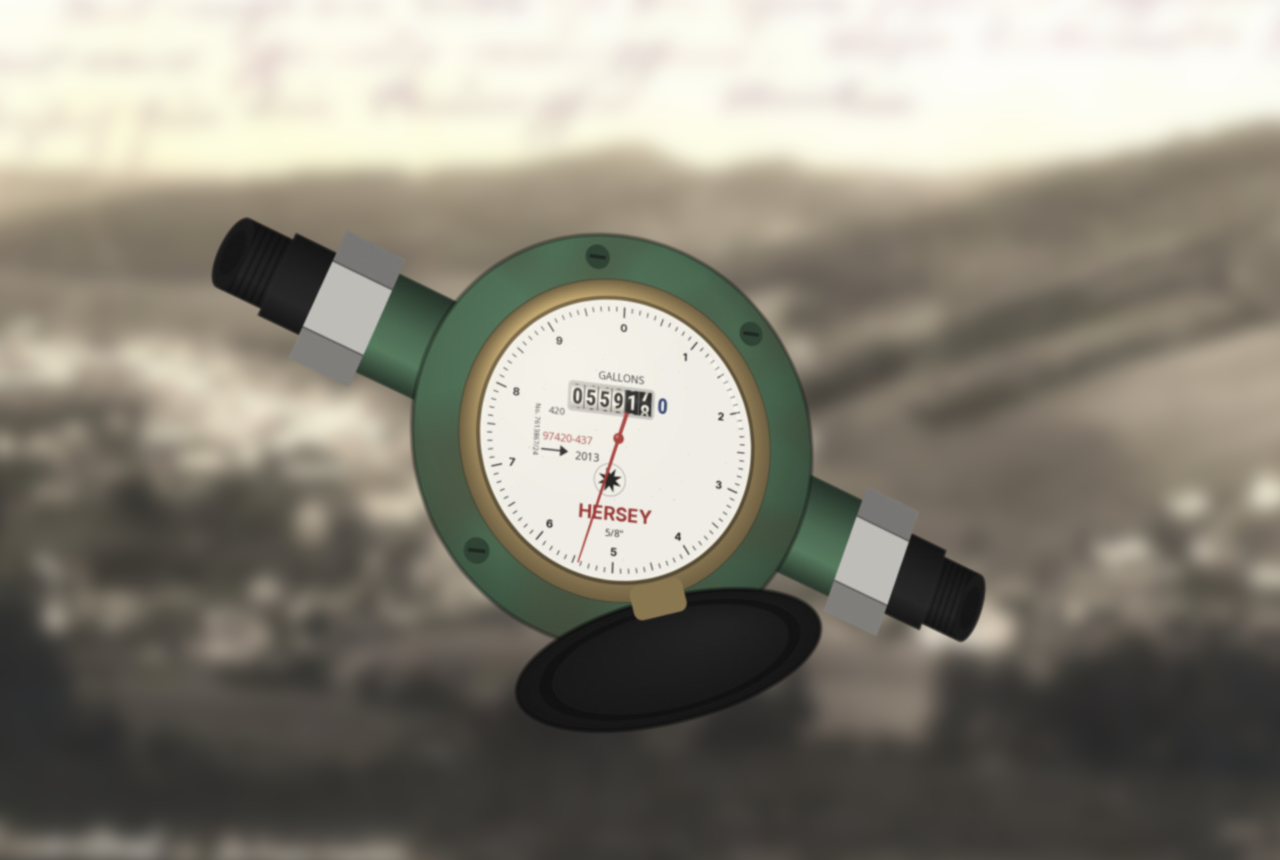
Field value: 559175.4,gal
